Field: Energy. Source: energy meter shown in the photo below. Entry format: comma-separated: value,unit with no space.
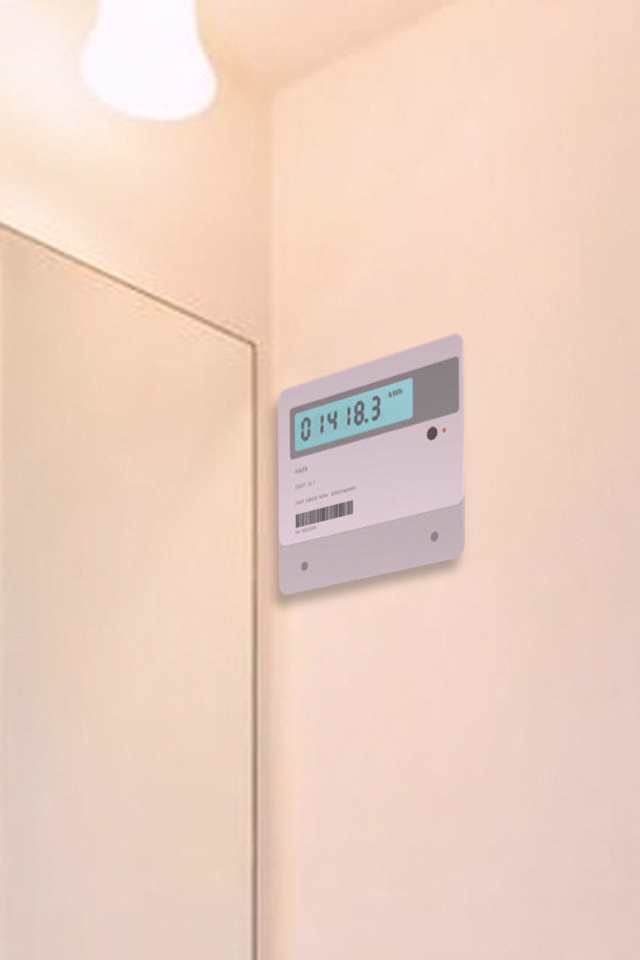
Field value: 1418.3,kWh
